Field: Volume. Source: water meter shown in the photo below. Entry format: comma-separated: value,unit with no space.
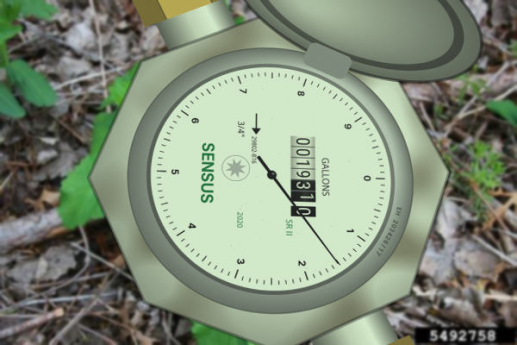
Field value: 19311.5,gal
